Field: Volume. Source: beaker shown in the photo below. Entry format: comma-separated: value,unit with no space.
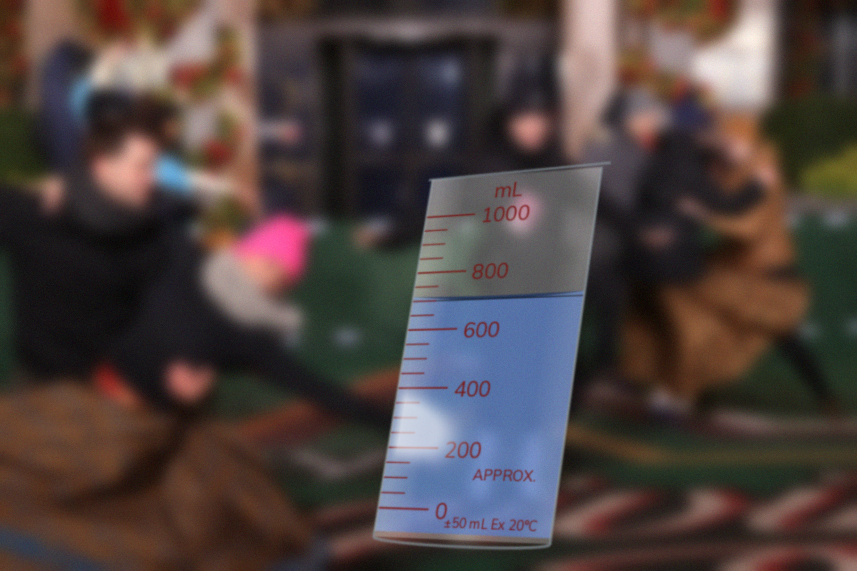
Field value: 700,mL
